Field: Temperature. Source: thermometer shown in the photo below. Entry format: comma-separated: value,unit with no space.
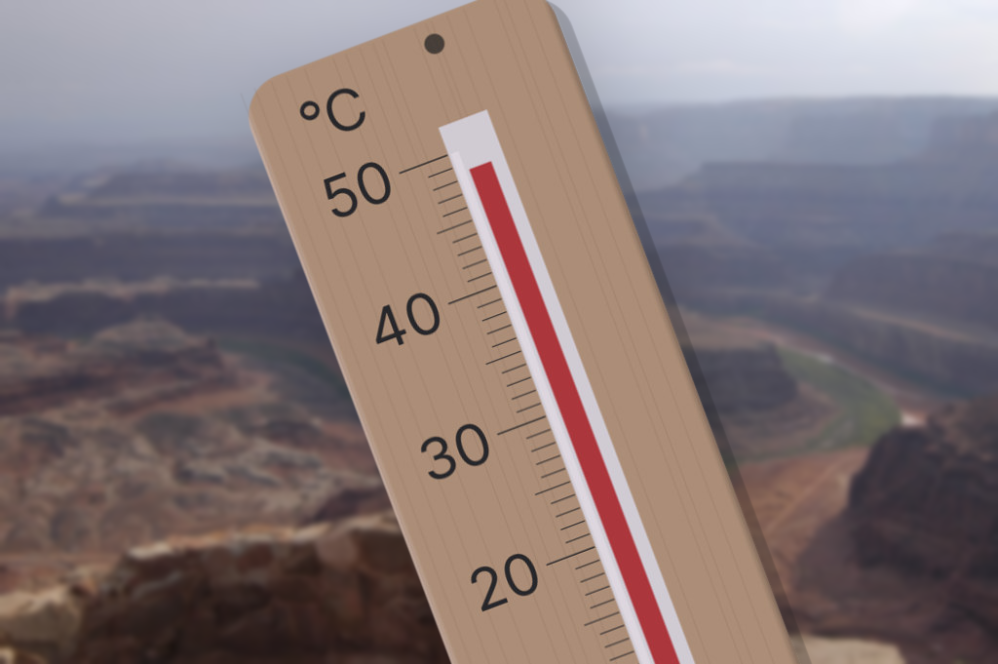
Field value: 48.5,°C
